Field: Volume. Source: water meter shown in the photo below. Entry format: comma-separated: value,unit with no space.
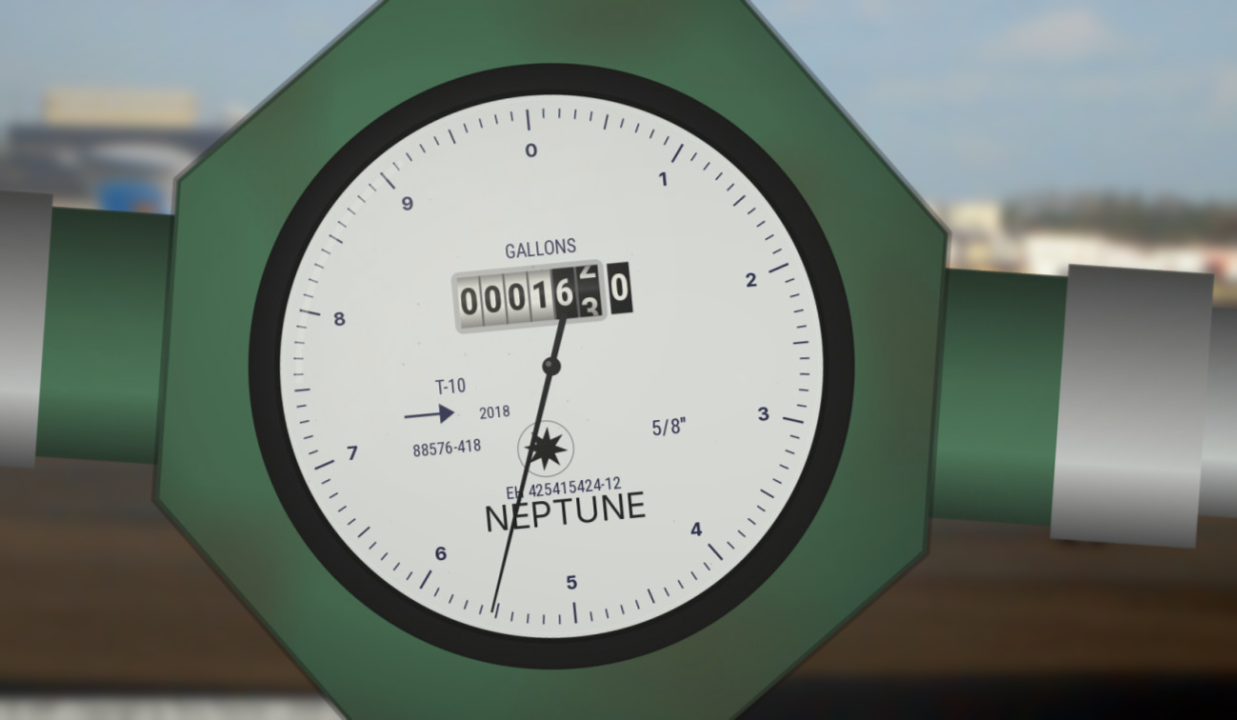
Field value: 1625.5,gal
